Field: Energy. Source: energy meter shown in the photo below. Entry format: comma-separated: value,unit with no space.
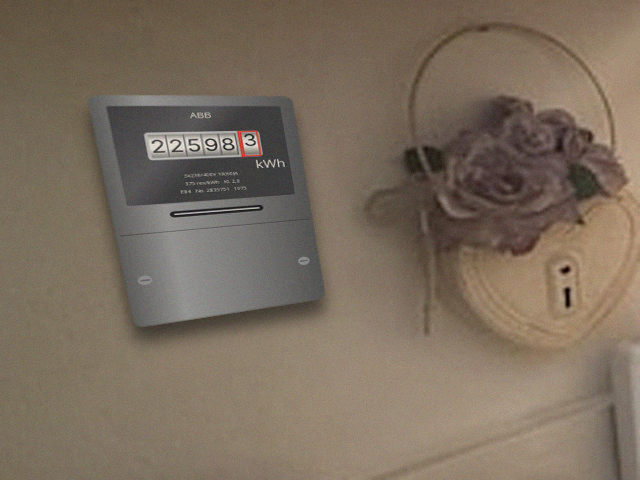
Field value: 22598.3,kWh
